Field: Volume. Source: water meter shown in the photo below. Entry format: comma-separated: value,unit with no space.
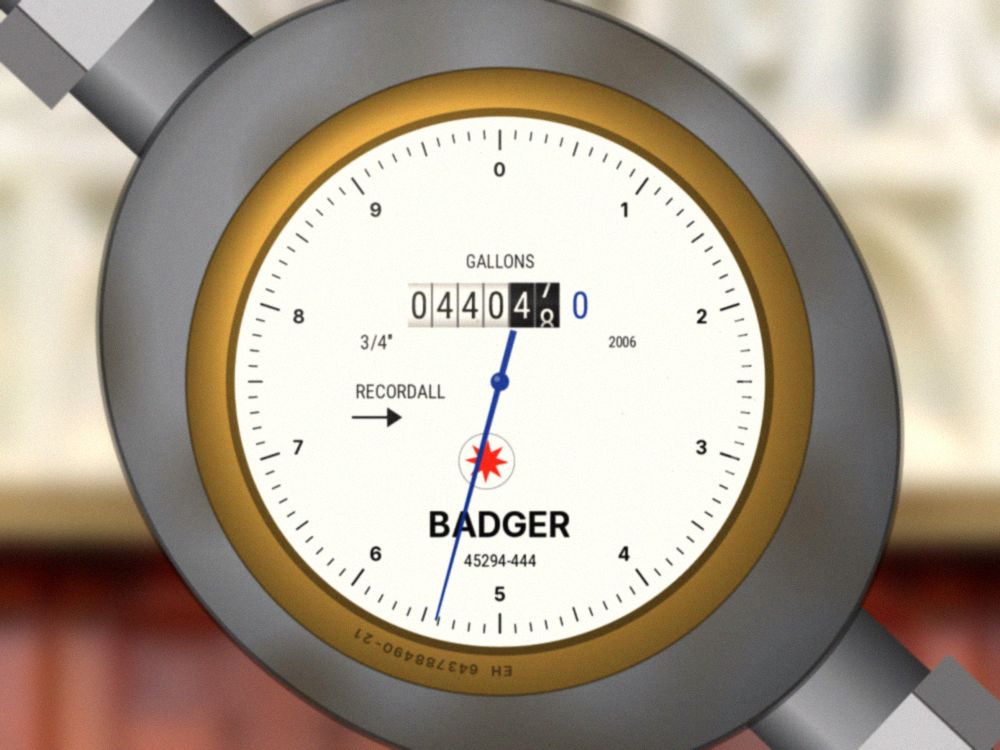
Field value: 440475.4,gal
